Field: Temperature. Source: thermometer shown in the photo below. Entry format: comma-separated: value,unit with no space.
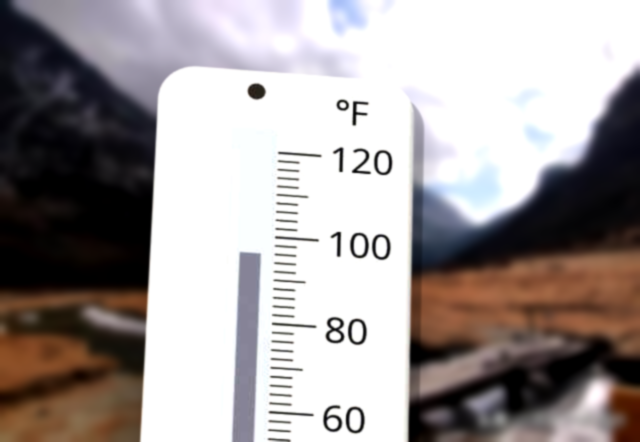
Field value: 96,°F
